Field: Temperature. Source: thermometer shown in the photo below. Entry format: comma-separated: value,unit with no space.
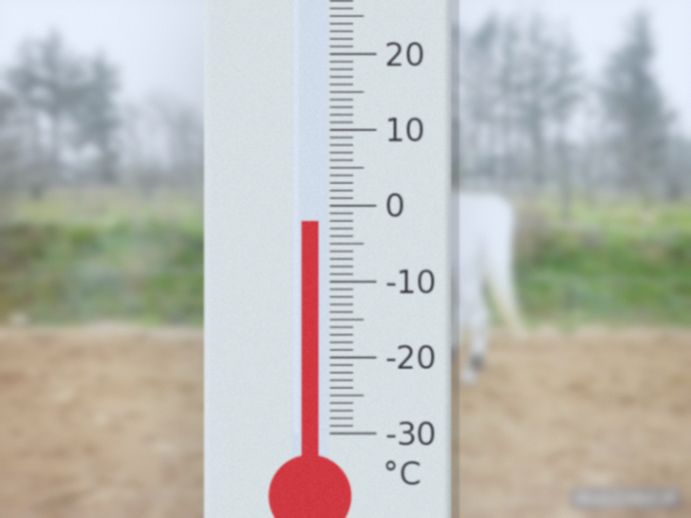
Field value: -2,°C
